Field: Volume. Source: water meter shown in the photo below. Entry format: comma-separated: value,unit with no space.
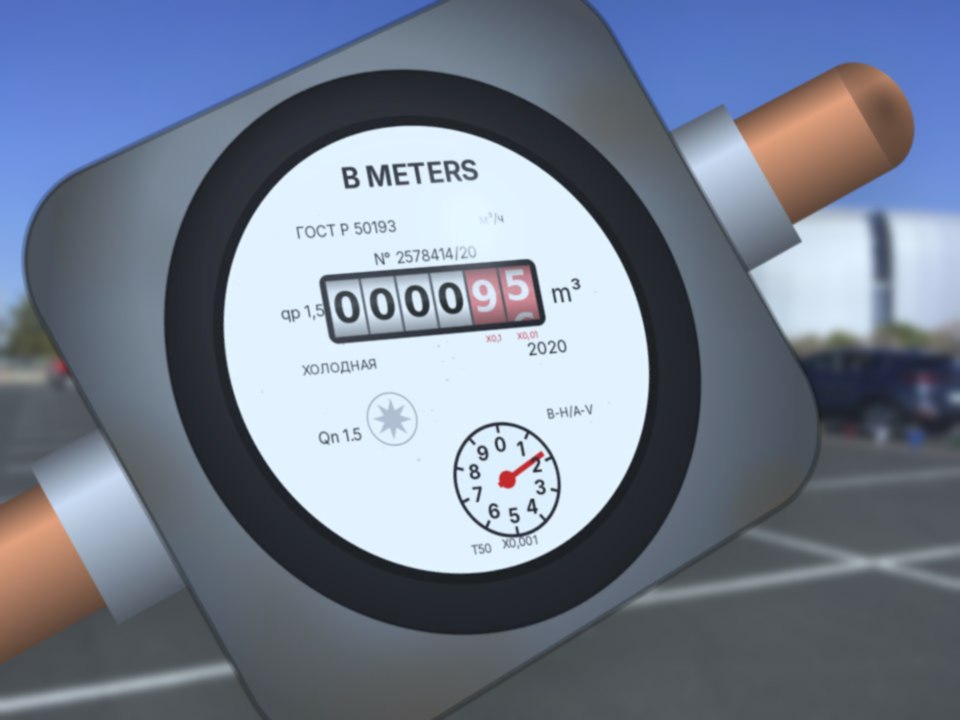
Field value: 0.951,m³
